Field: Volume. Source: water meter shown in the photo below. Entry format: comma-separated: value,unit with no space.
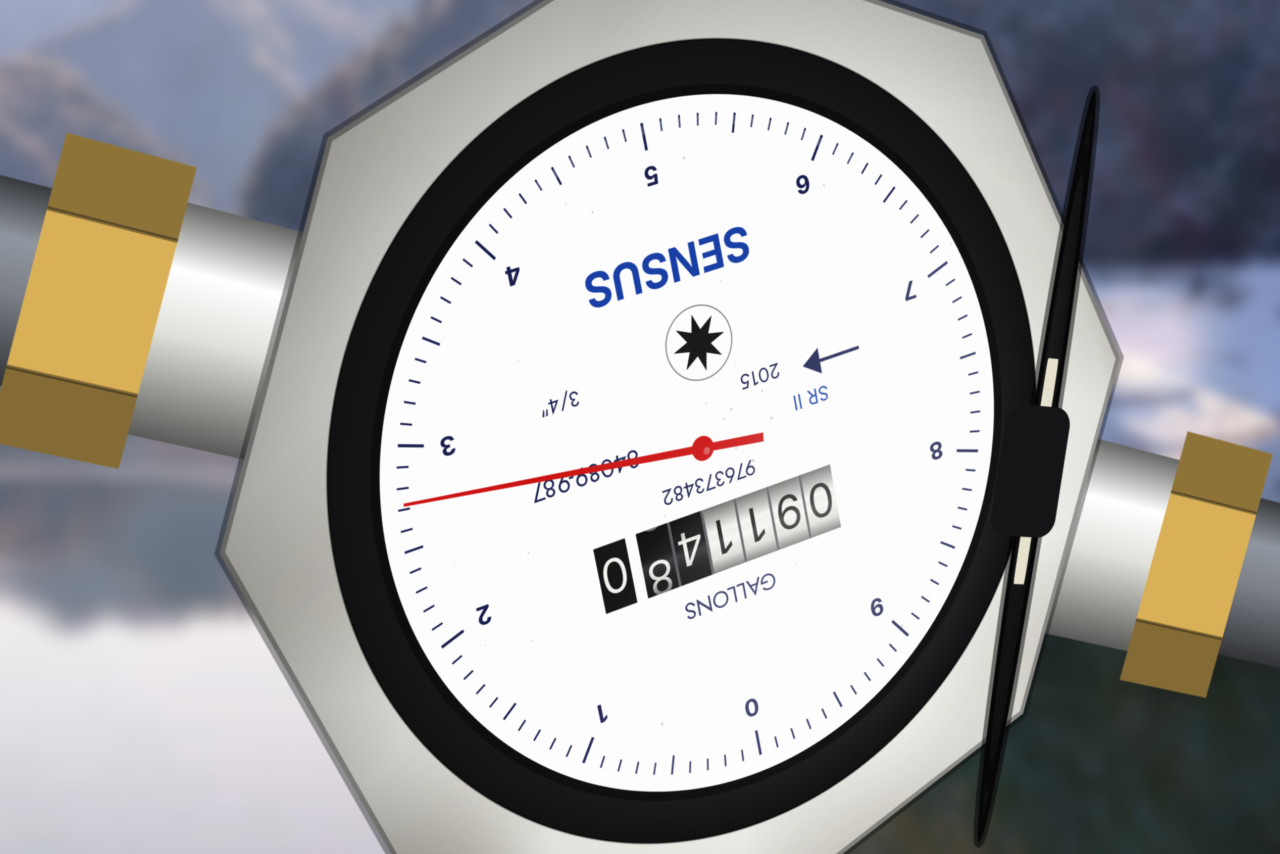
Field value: 911482.7,gal
